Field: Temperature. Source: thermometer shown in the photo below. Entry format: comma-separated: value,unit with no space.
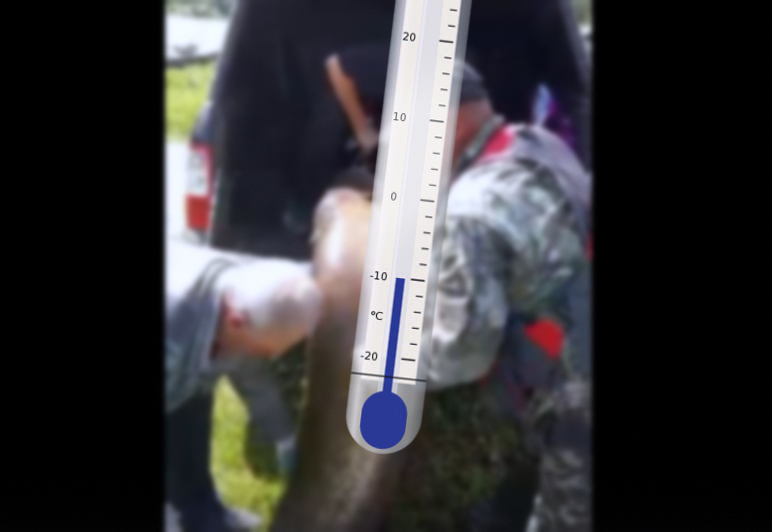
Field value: -10,°C
